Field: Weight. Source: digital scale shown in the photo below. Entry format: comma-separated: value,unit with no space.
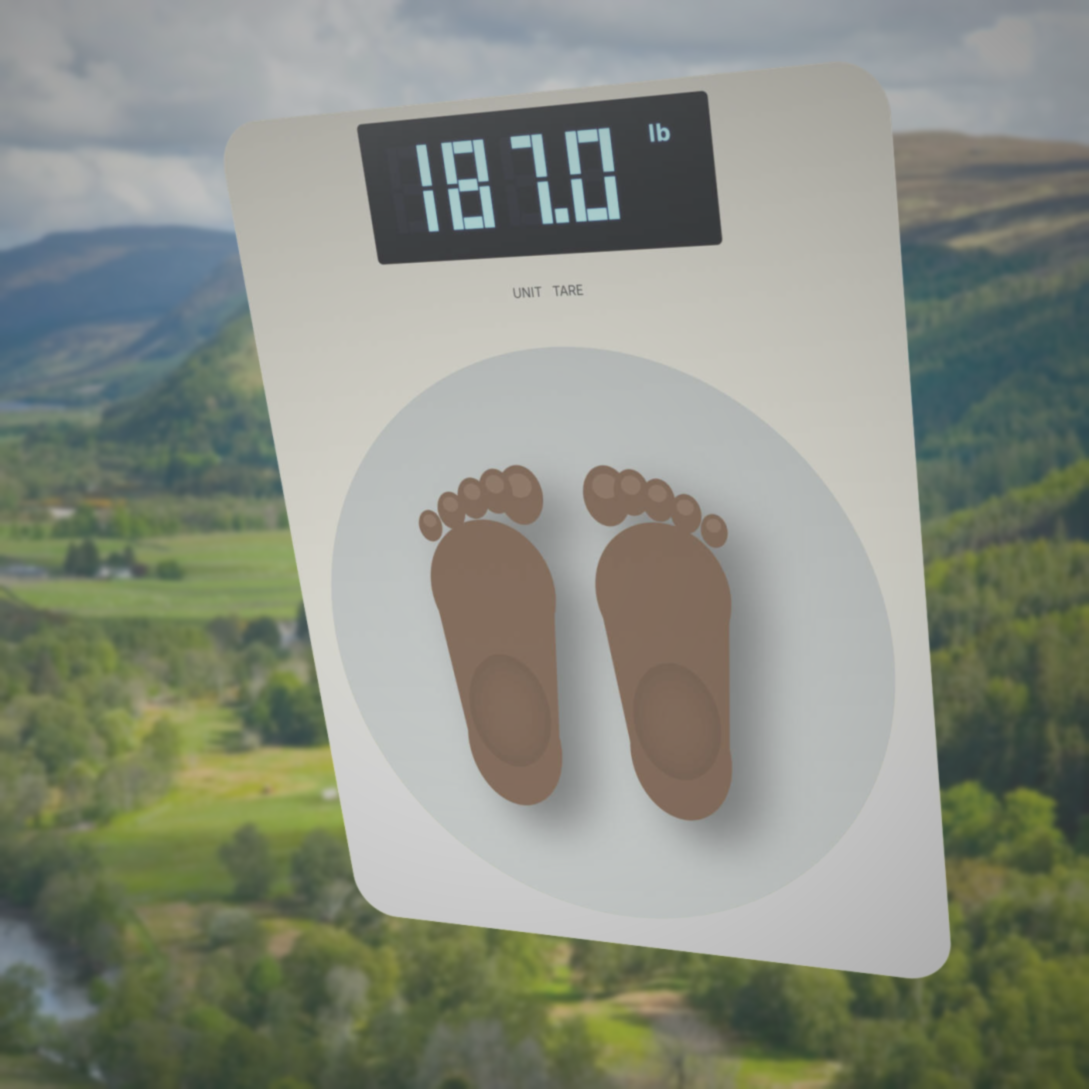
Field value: 187.0,lb
